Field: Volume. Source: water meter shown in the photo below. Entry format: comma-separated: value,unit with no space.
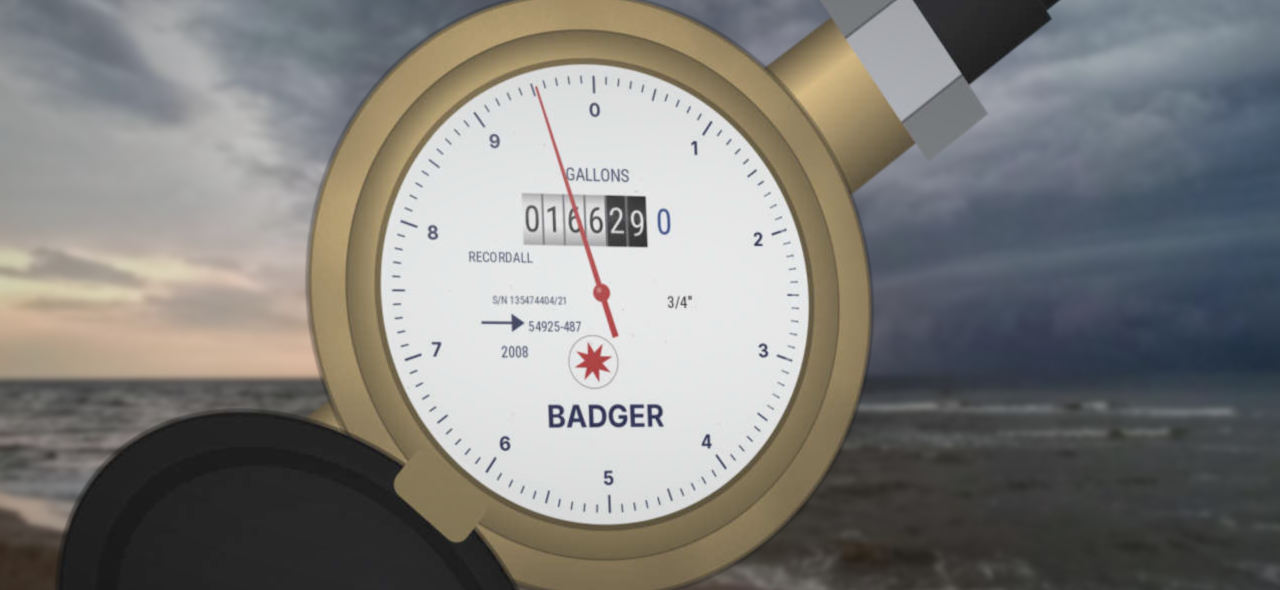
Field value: 166289.5,gal
